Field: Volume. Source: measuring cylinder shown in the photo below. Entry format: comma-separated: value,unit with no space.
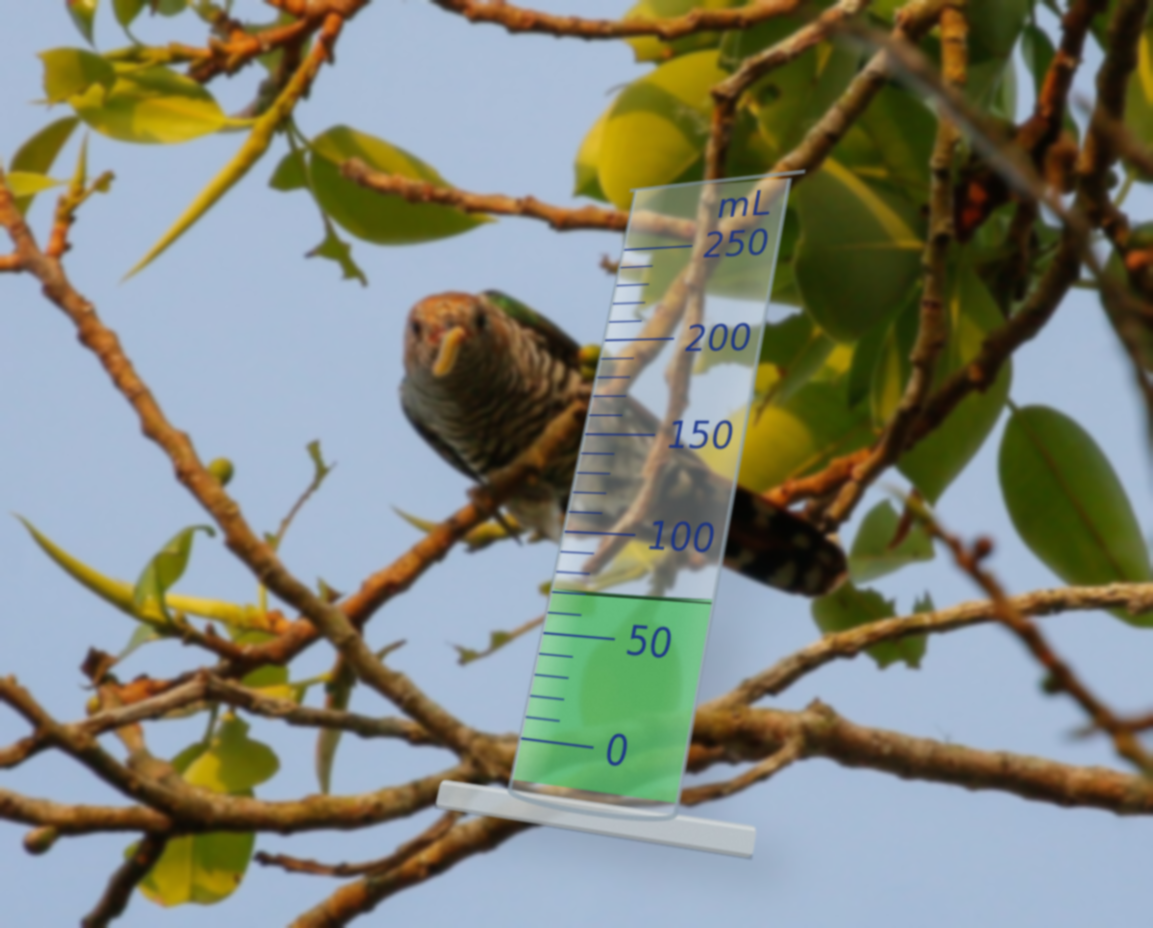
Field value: 70,mL
